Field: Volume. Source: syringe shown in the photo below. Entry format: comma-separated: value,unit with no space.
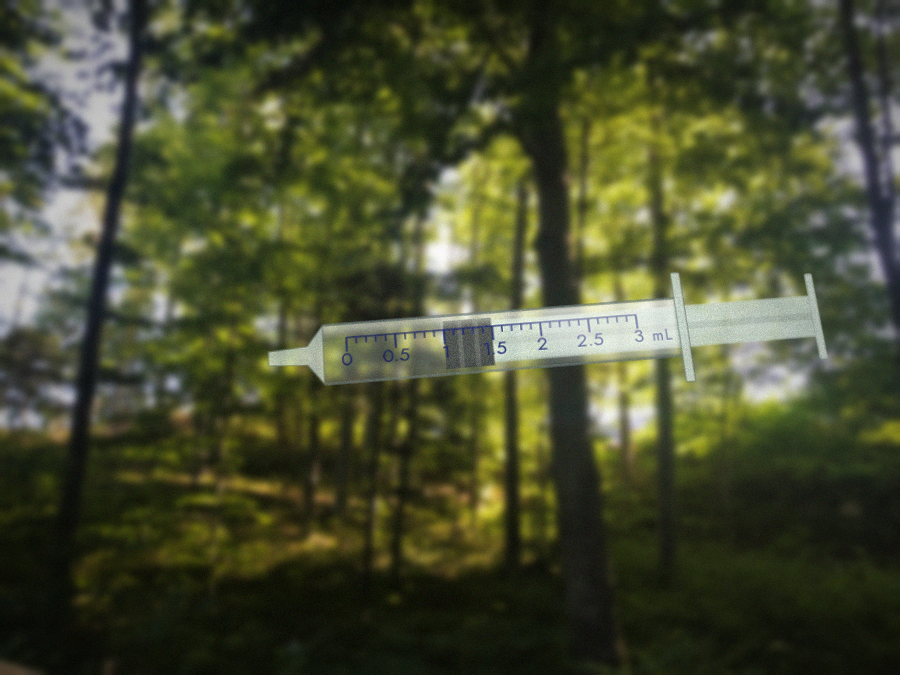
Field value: 1,mL
